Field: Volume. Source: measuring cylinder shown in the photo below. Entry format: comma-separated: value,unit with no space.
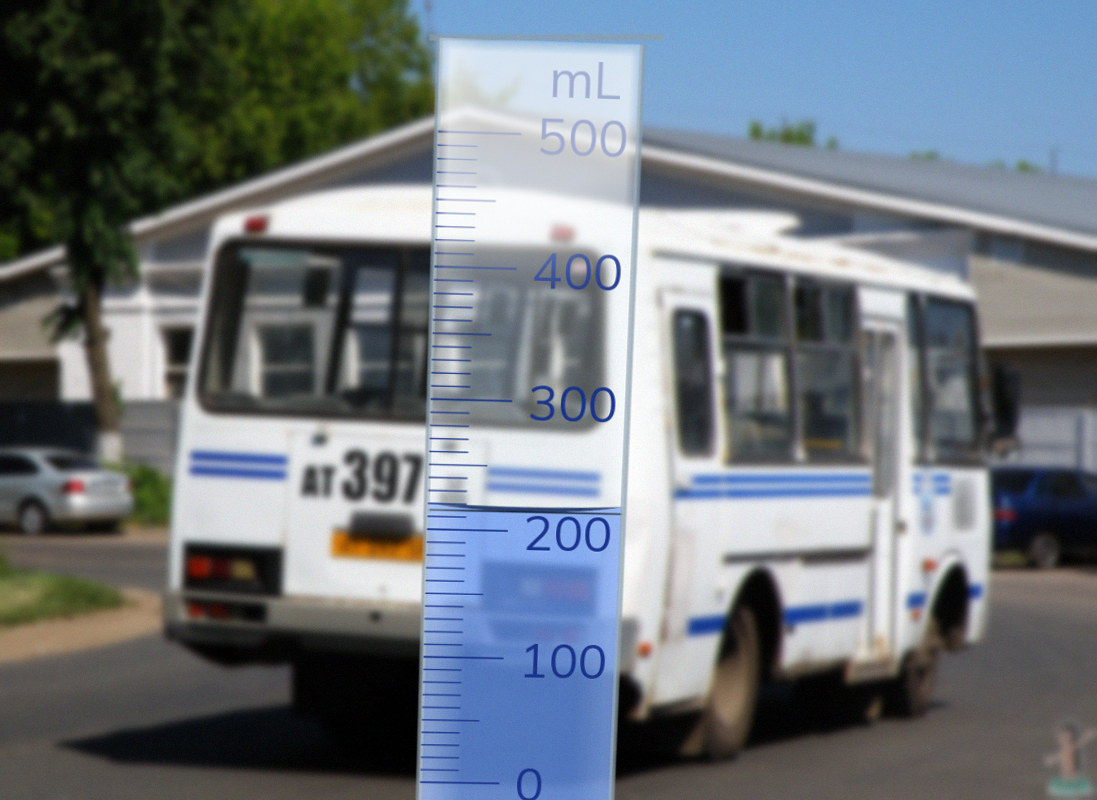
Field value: 215,mL
